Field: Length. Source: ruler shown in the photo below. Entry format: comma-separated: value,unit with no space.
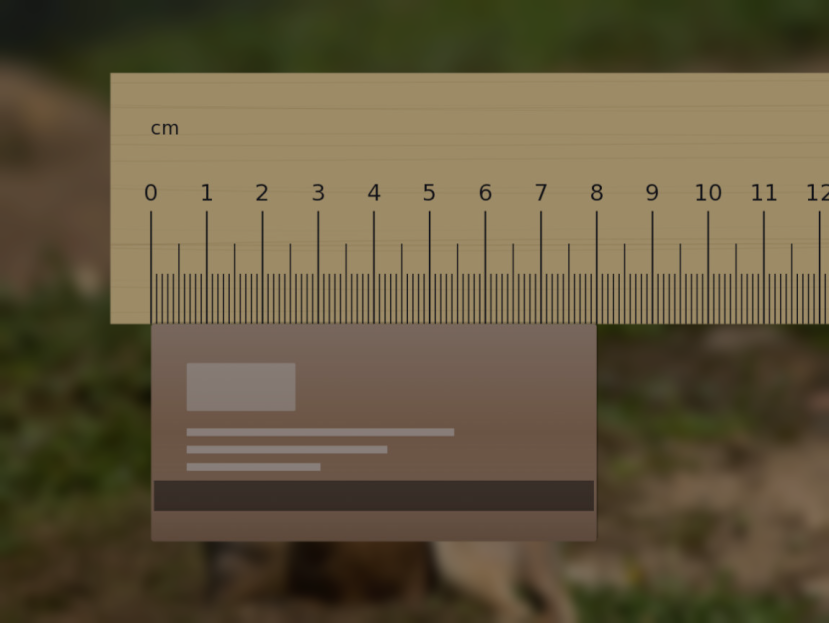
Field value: 8,cm
